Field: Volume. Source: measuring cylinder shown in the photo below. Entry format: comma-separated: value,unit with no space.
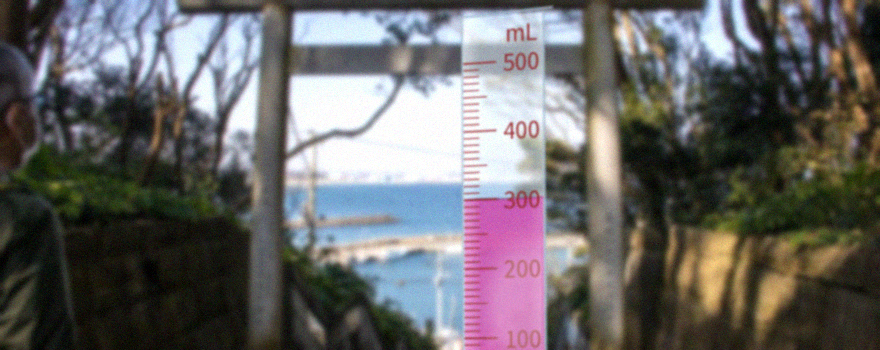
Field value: 300,mL
